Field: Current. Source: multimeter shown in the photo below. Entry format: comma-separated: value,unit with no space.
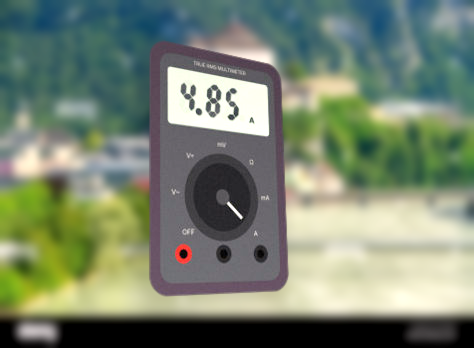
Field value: 4.85,A
